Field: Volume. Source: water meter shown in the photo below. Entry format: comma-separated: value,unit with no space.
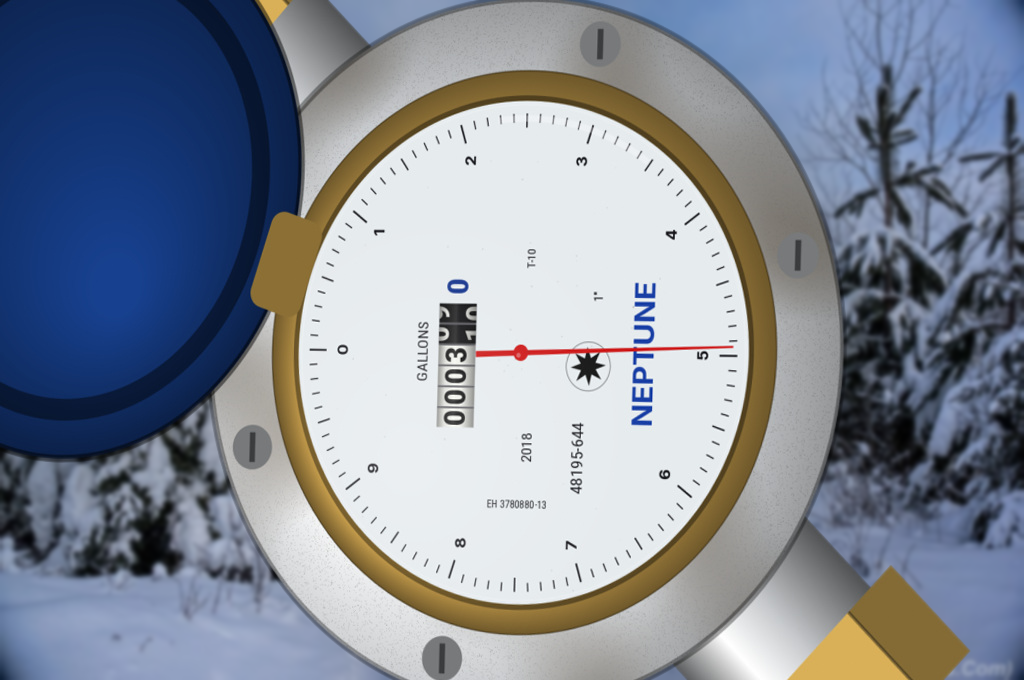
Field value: 3094.9,gal
